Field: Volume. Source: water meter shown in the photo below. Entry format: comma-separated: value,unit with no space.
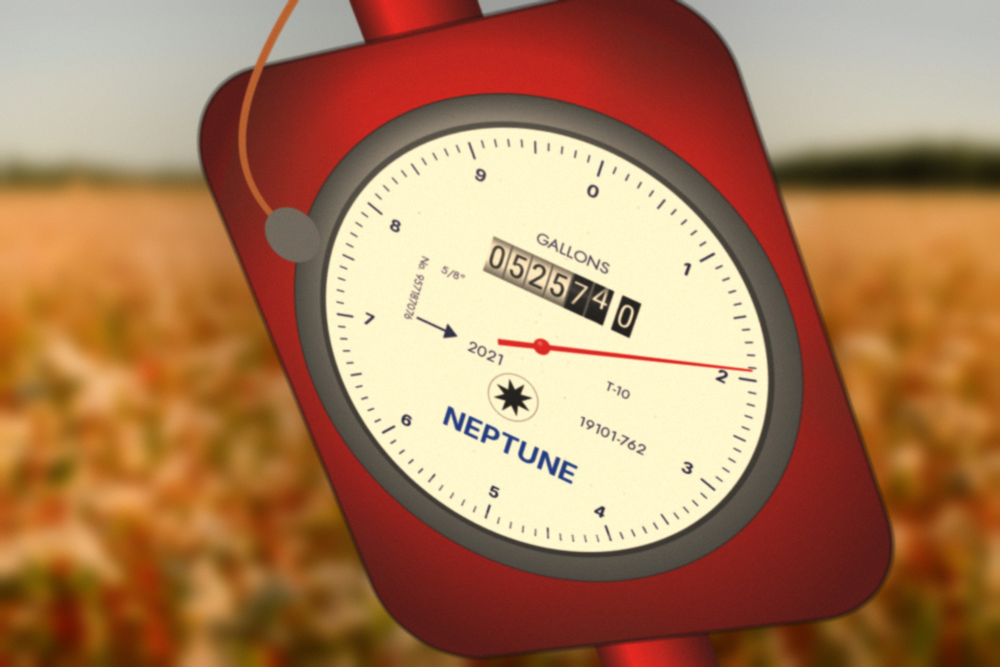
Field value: 525741.9,gal
